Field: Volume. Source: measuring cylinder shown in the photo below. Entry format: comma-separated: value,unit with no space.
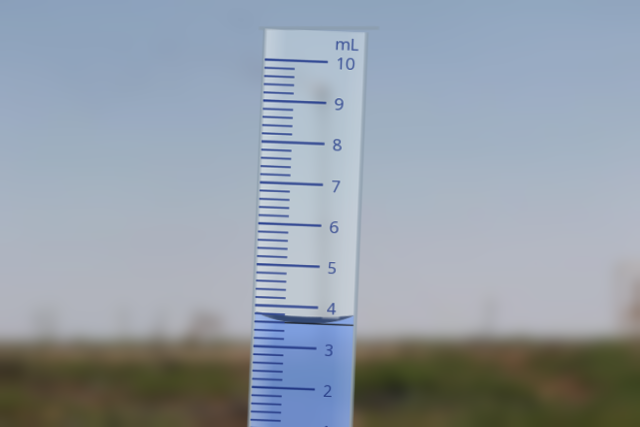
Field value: 3.6,mL
